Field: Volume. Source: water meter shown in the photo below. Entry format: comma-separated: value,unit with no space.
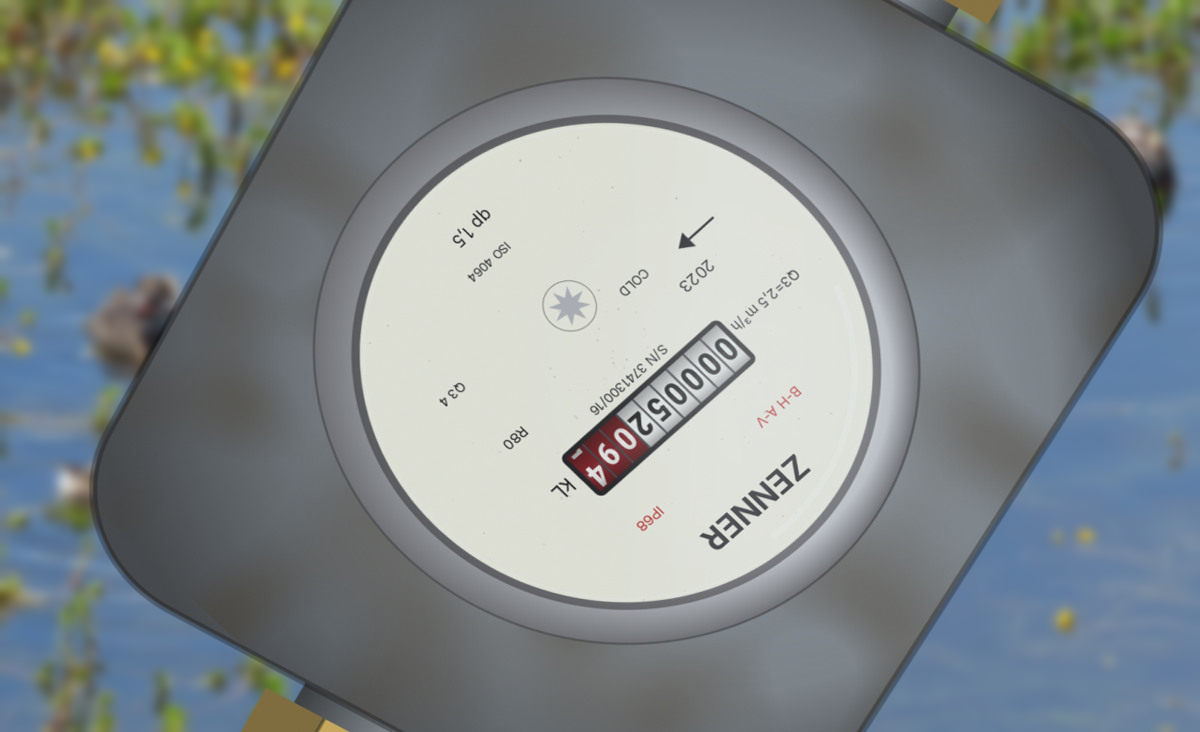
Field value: 52.094,kL
